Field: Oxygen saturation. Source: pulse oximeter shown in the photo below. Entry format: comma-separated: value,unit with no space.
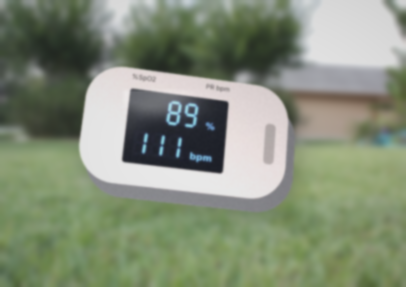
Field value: 89,%
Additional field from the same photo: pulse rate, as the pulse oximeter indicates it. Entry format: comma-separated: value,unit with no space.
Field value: 111,bpm
